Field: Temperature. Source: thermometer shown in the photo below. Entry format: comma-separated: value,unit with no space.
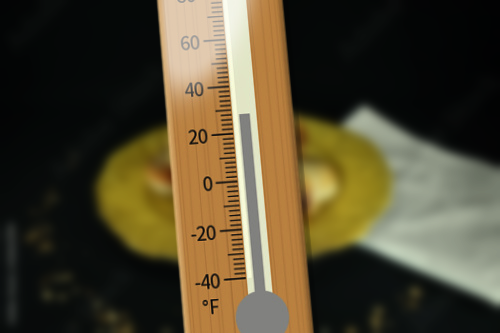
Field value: 28,°F
